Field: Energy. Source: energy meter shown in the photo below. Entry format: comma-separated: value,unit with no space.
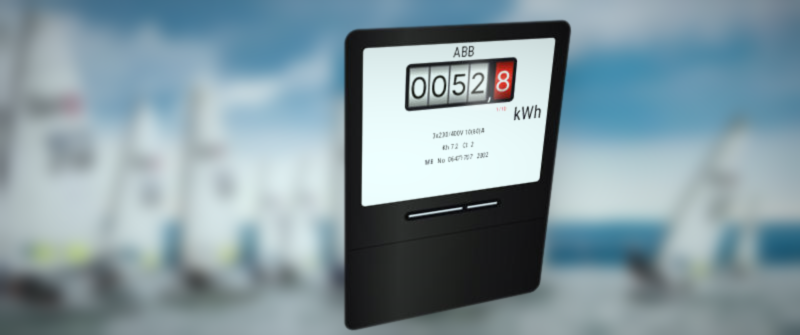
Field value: 52.8,kWh
